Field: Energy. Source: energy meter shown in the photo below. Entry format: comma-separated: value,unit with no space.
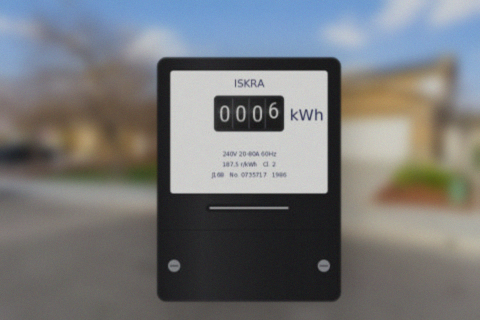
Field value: 6,kWh
